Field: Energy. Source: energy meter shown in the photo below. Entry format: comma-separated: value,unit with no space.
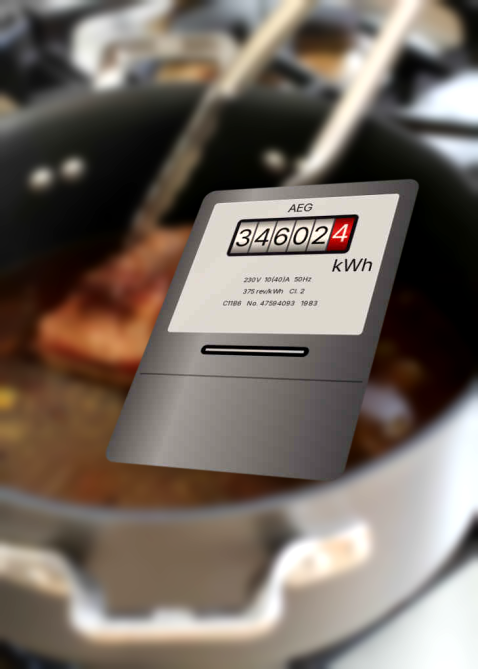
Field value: 34602.4,kWh
